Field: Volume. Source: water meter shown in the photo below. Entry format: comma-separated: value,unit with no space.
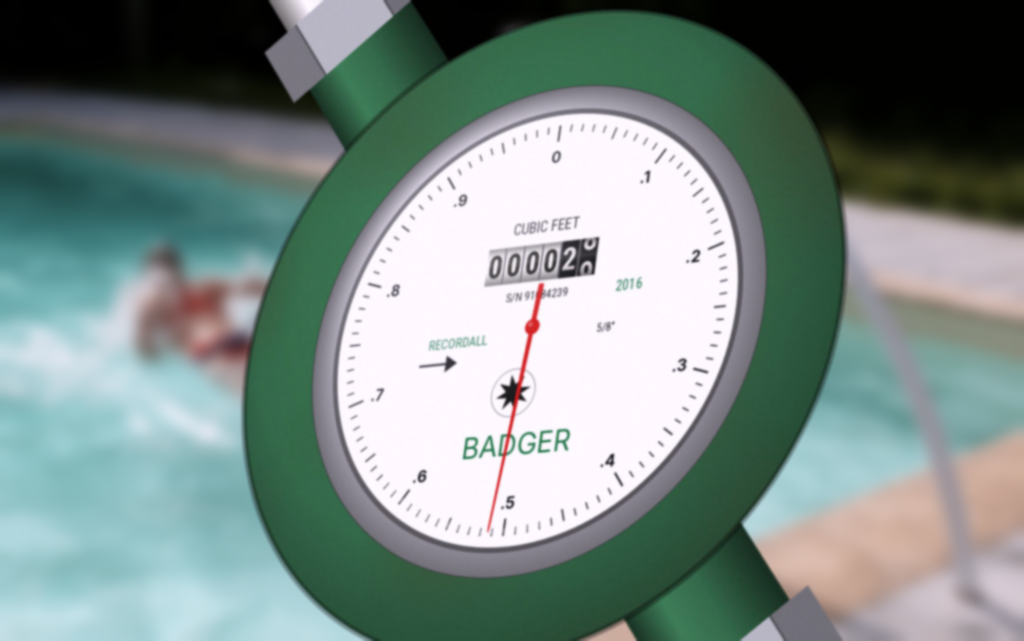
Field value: 28.51,ft³
